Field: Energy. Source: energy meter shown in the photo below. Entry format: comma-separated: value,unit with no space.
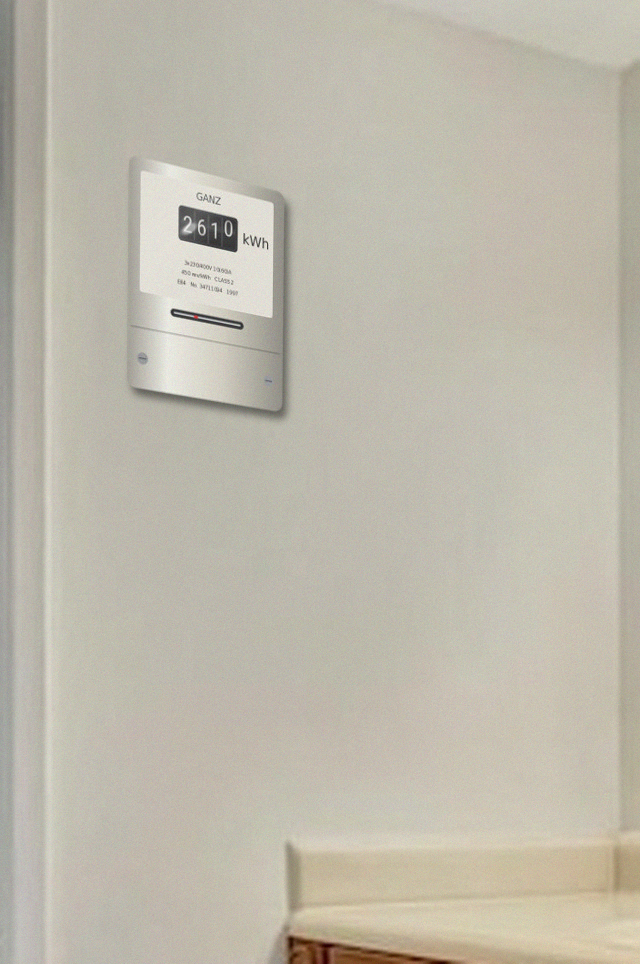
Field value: 2610,kWh
